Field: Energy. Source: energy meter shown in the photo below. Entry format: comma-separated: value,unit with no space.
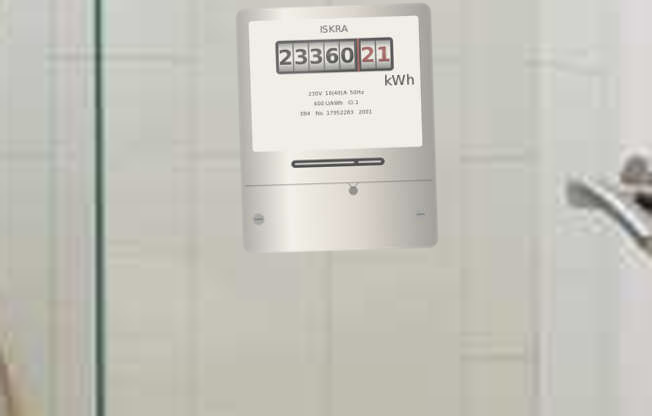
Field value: 23360.21,kWh
